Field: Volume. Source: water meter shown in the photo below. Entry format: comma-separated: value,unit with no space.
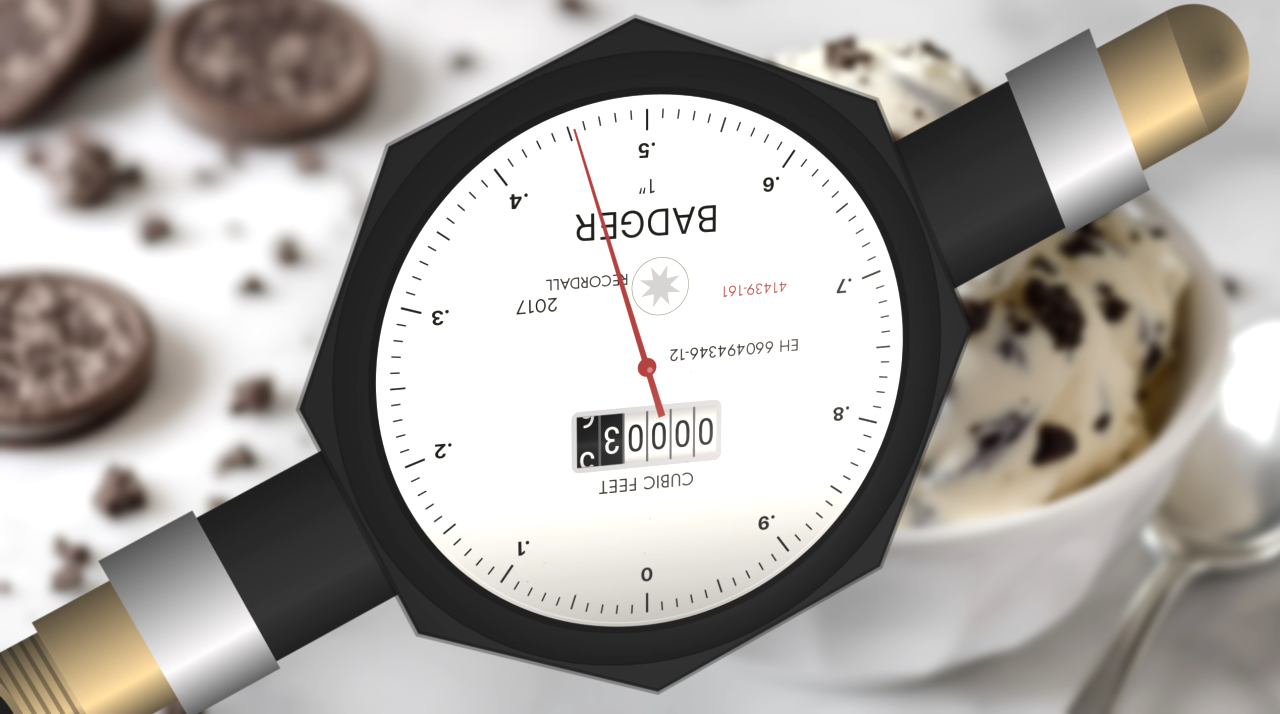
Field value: 35.45,ft³
